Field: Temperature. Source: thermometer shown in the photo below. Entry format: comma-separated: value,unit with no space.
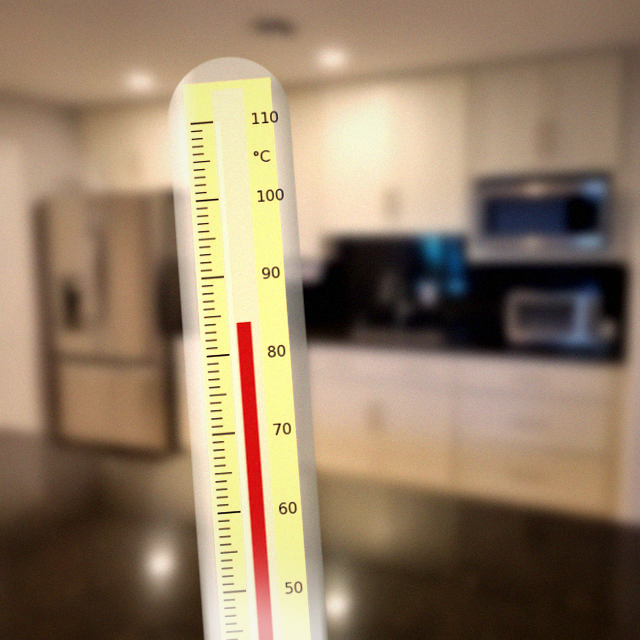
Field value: 84,°C
